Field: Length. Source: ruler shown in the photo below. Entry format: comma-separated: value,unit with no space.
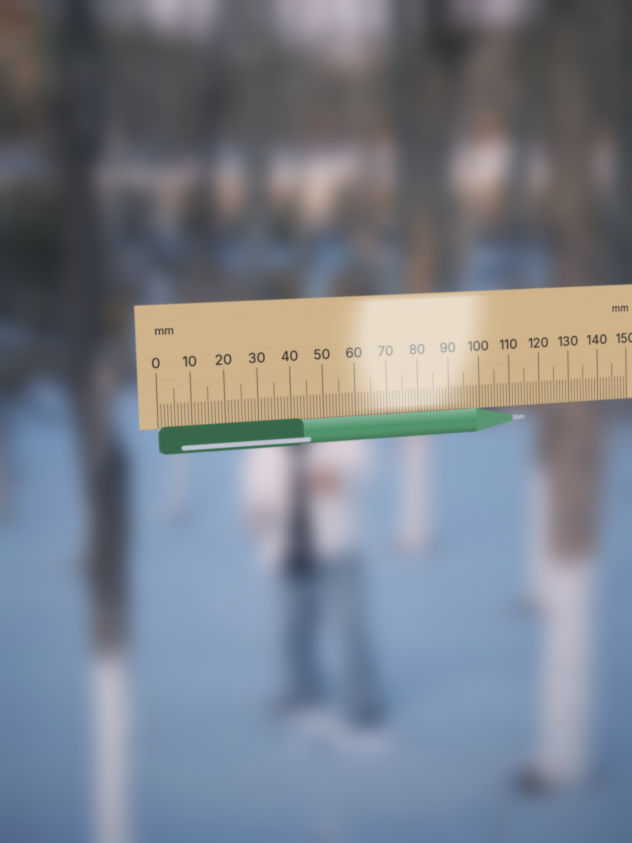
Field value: 115,mm
